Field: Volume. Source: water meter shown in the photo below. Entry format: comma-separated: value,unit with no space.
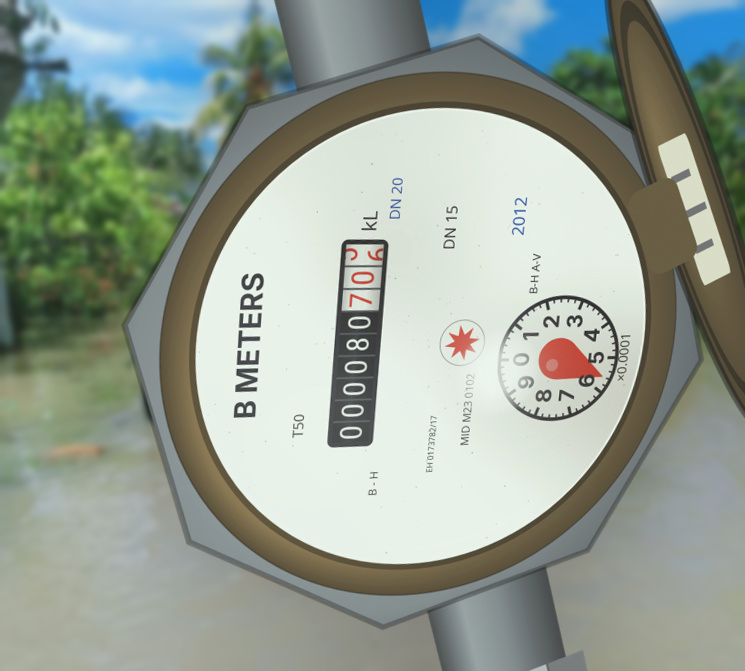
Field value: 80.7055,kL
